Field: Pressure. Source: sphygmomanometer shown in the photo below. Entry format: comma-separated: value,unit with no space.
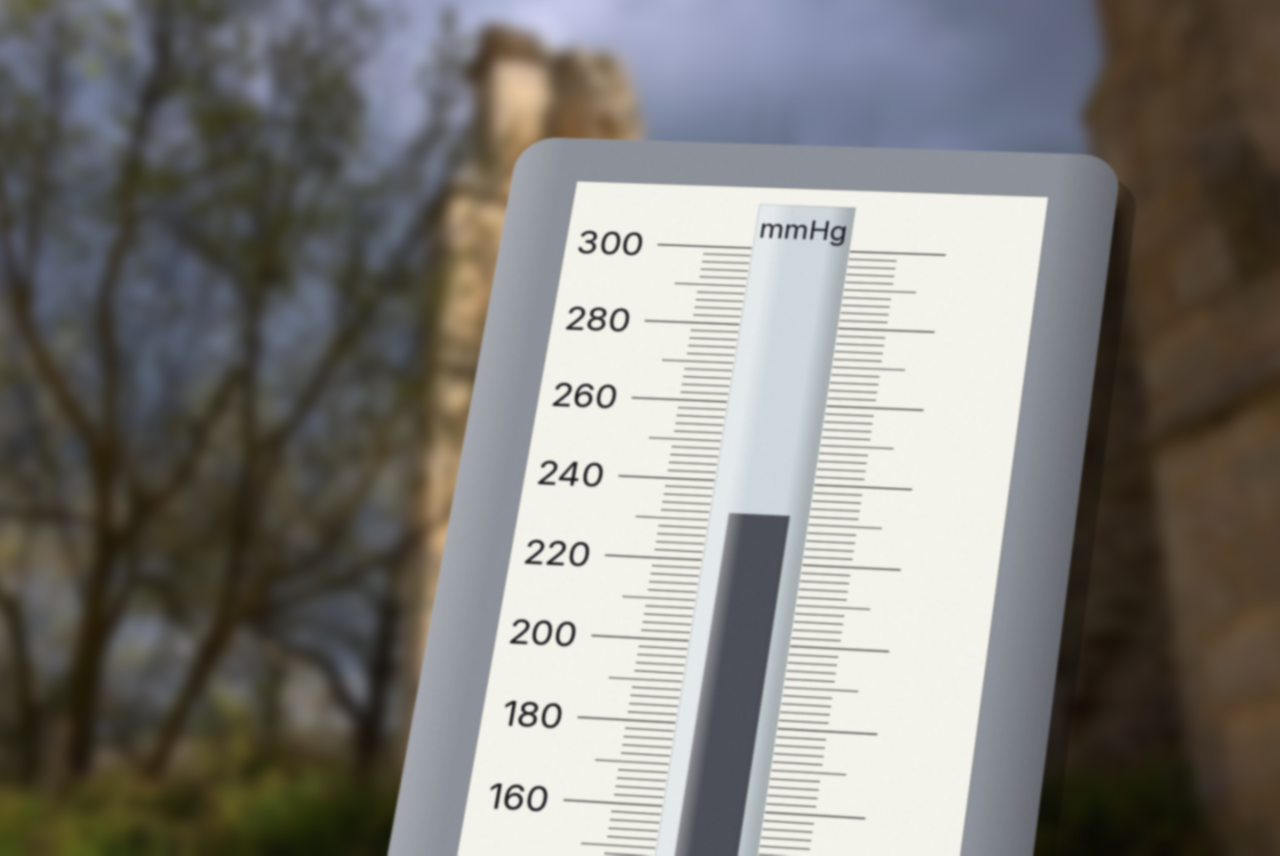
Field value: 232,mmHg
